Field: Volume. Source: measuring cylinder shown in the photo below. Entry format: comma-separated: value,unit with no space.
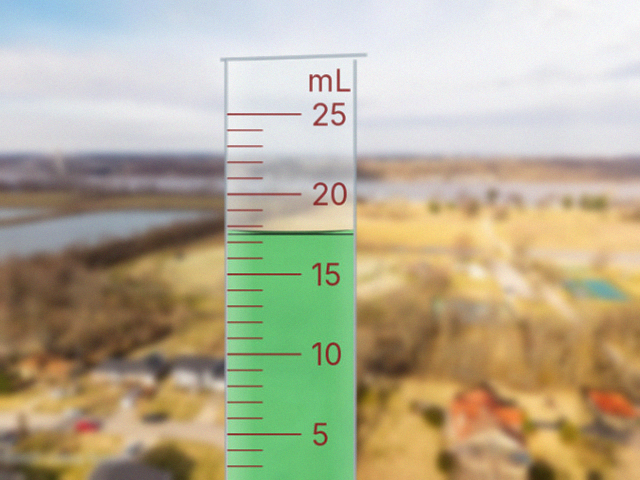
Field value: 17.5,mL
